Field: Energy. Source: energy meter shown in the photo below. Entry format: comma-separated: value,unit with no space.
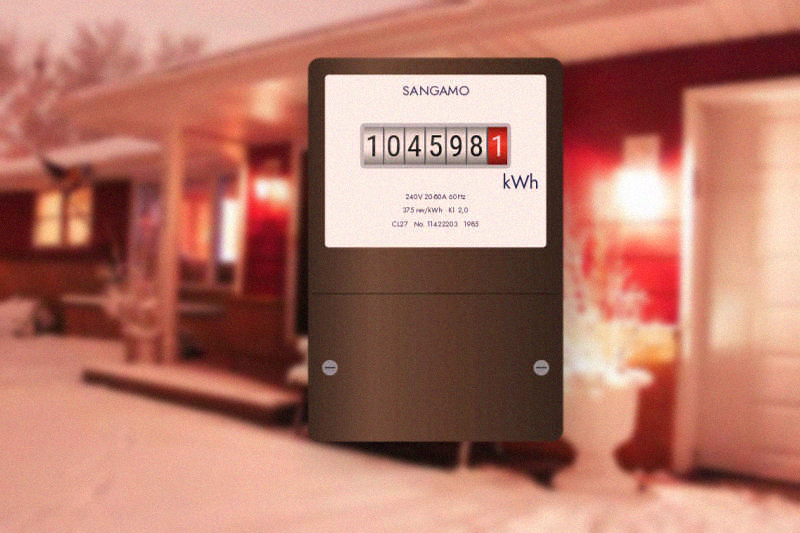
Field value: 104598.1,kWh
